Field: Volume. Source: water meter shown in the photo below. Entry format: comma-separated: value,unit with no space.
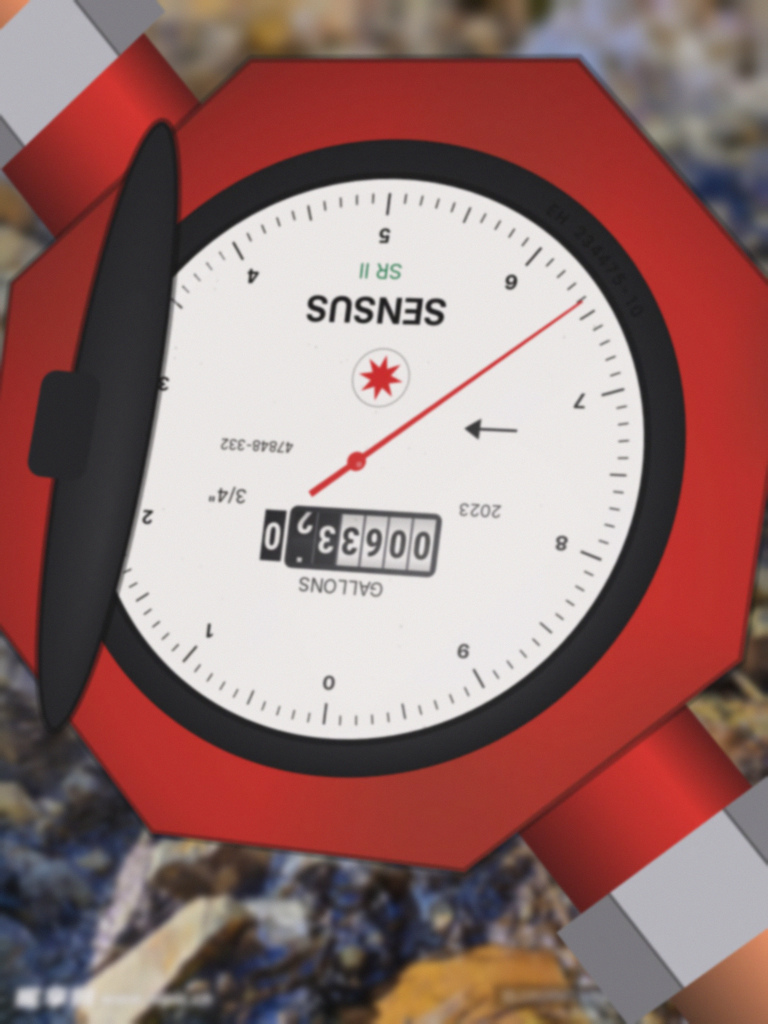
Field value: 63316.4,gal
